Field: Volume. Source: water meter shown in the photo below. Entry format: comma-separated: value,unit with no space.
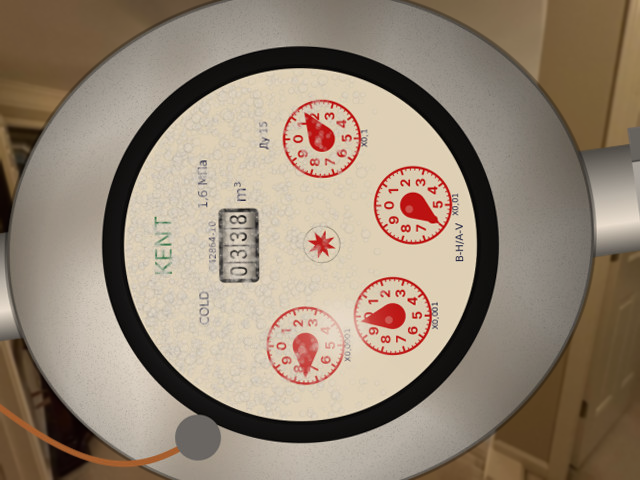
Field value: 338.1597,m³
